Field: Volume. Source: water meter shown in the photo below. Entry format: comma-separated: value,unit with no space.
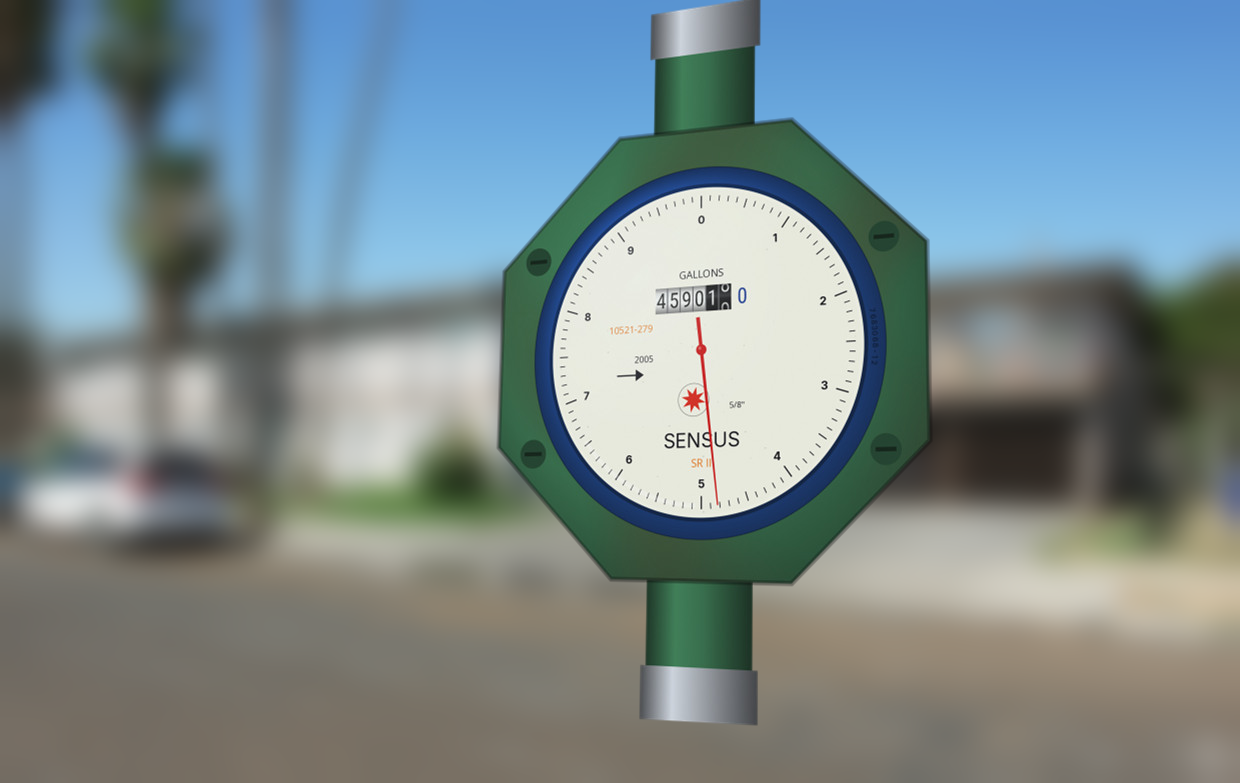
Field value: 4590184.8,gal
